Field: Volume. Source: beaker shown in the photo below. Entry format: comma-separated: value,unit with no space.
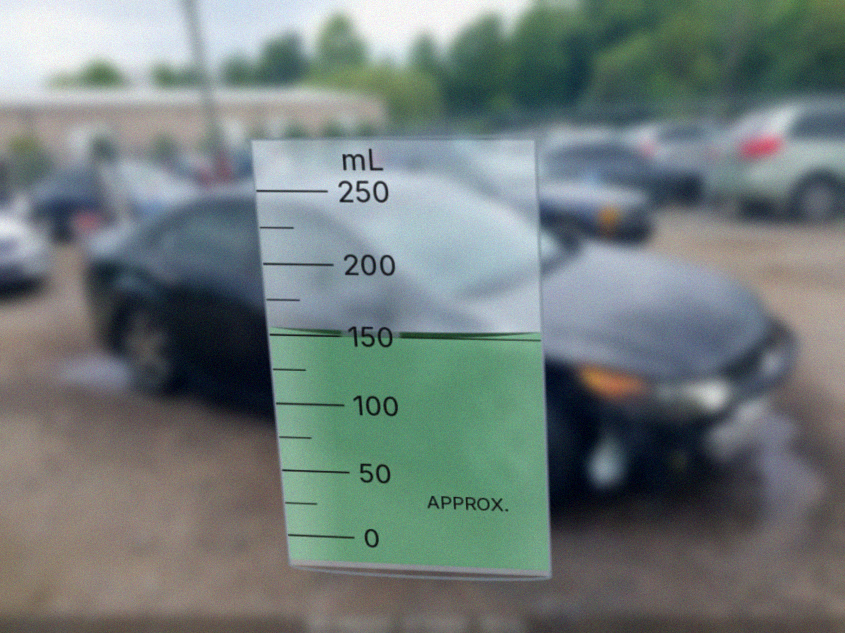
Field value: 150,mL
